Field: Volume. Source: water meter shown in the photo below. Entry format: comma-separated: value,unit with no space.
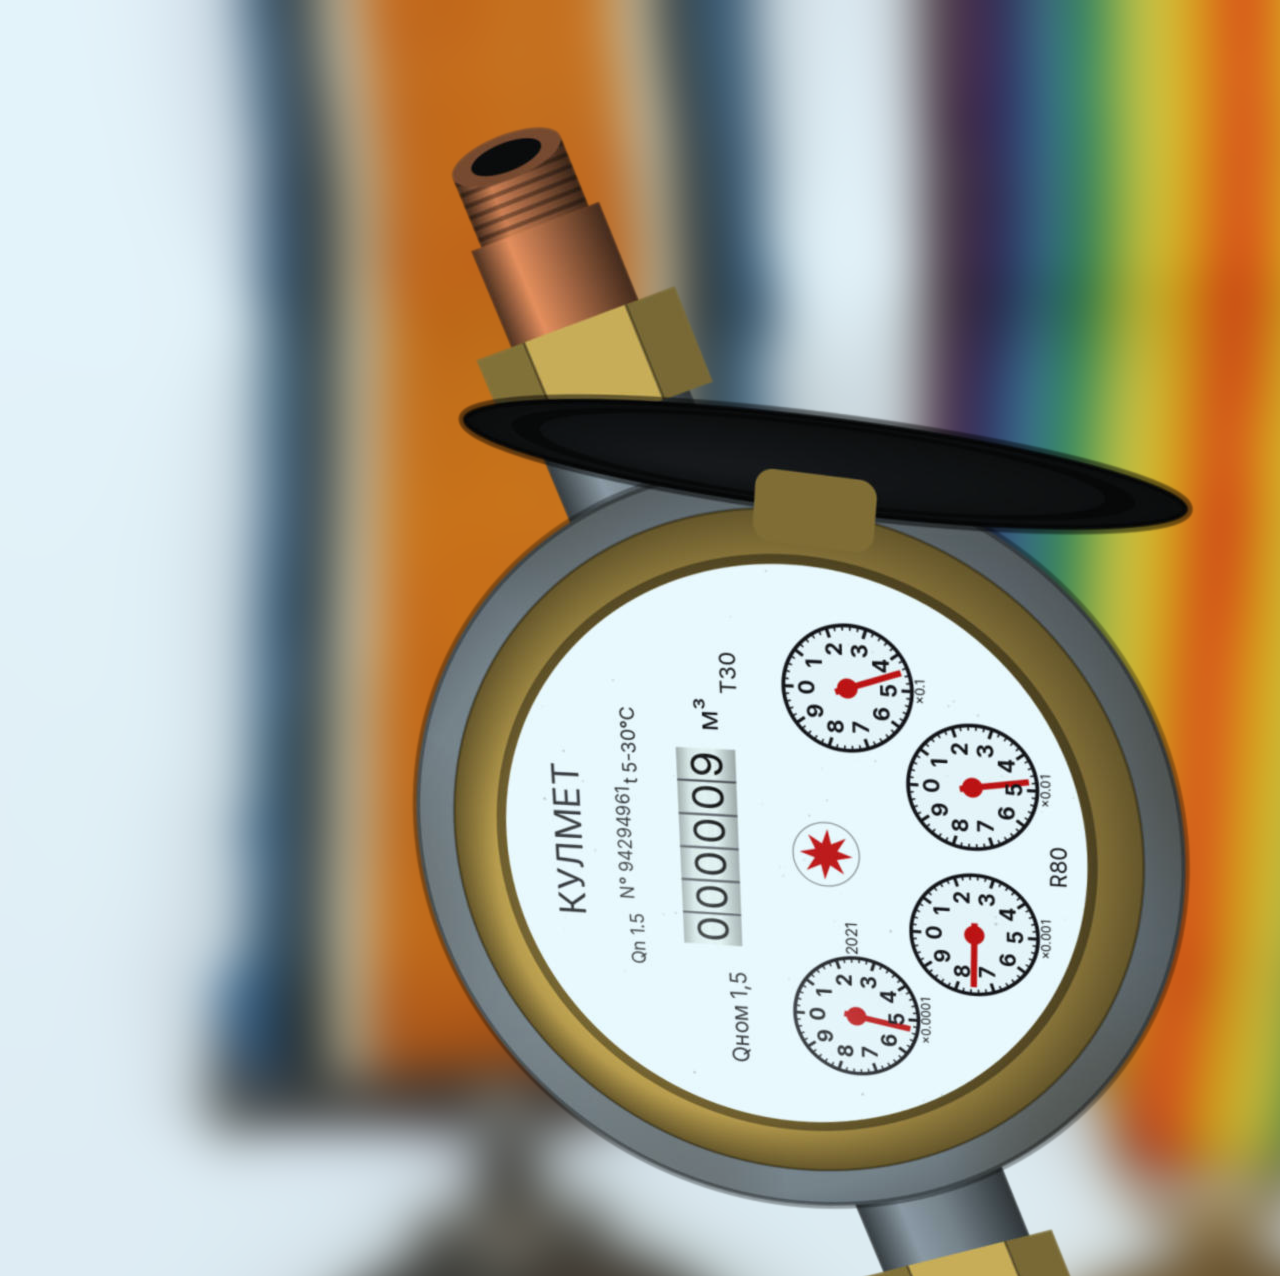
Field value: 9.4475,m³
